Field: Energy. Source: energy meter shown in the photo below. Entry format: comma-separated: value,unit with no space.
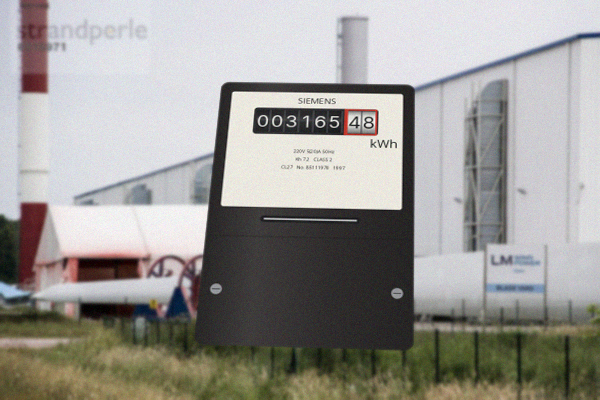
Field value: 3165.48,kWh
